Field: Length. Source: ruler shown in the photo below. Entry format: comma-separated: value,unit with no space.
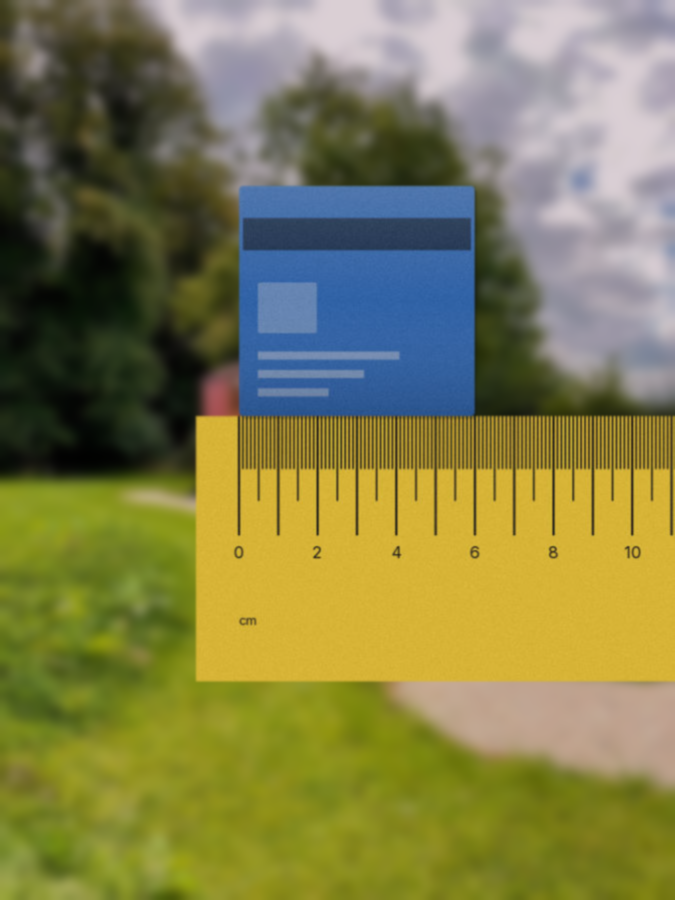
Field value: 6,cm
